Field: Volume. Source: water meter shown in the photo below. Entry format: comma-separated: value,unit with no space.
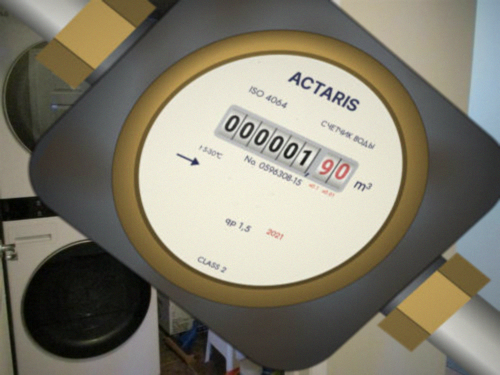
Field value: 1.90,m³
